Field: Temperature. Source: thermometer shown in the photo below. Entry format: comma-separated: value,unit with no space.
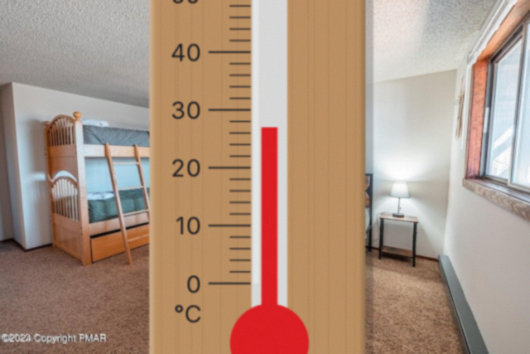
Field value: 27,°C
